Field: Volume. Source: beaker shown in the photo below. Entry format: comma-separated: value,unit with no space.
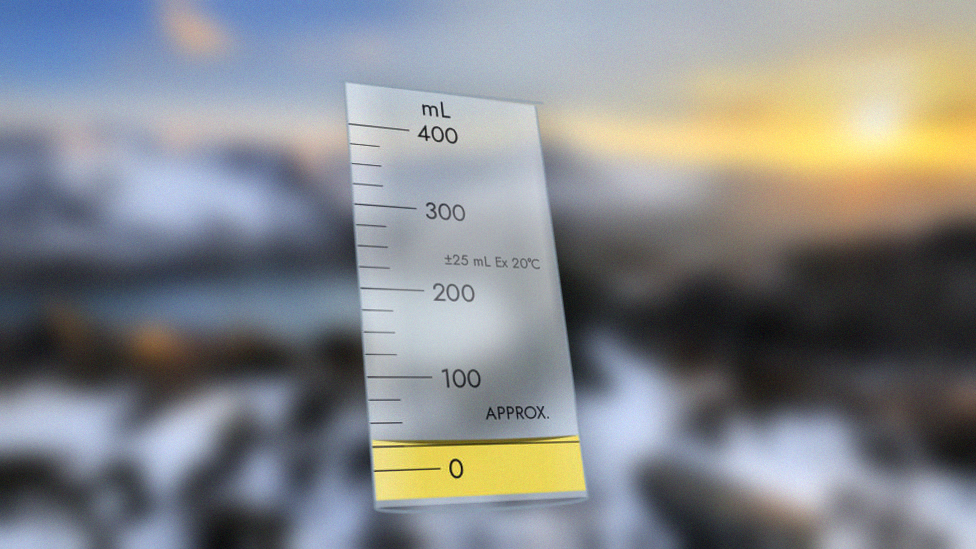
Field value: 25,mL
